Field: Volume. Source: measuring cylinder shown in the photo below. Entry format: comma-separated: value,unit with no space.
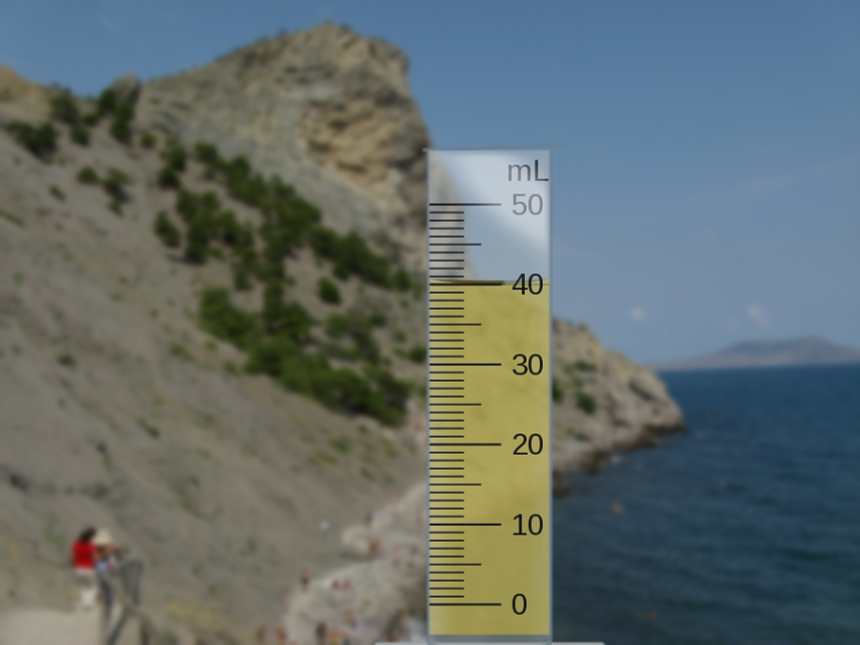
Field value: 40,mL
